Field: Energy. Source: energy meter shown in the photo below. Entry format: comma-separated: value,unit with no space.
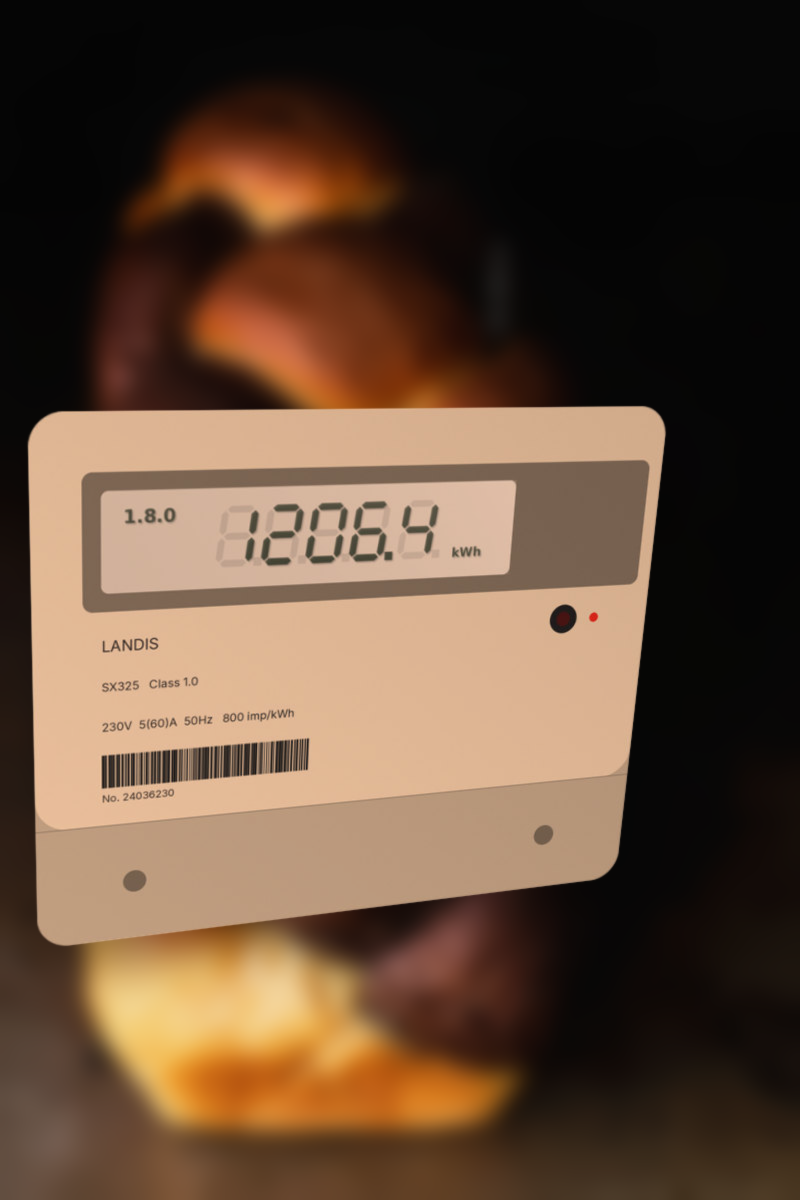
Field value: 1206.4,kWh
